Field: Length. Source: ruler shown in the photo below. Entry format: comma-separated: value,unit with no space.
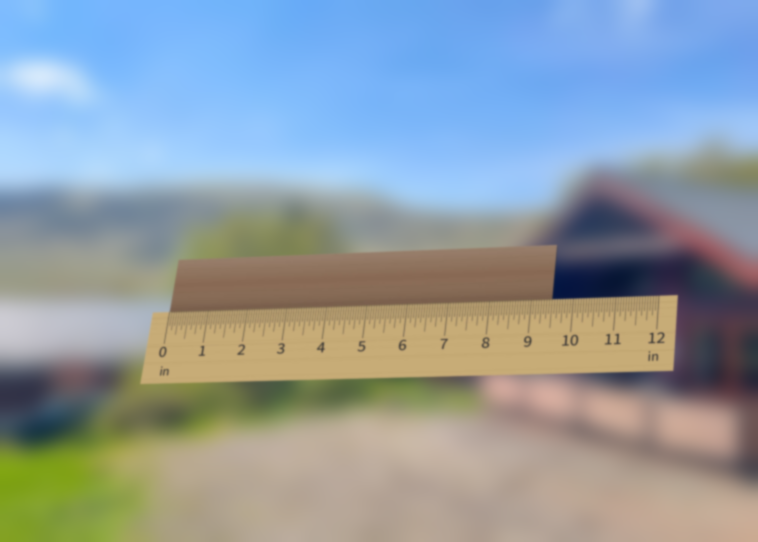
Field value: 9.5,in
